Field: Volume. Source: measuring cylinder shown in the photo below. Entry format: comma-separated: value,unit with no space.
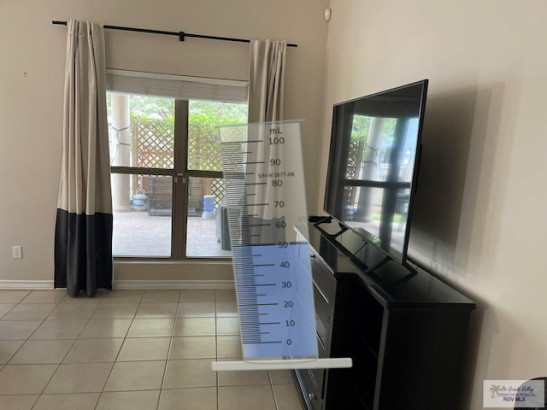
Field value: 50,mL
